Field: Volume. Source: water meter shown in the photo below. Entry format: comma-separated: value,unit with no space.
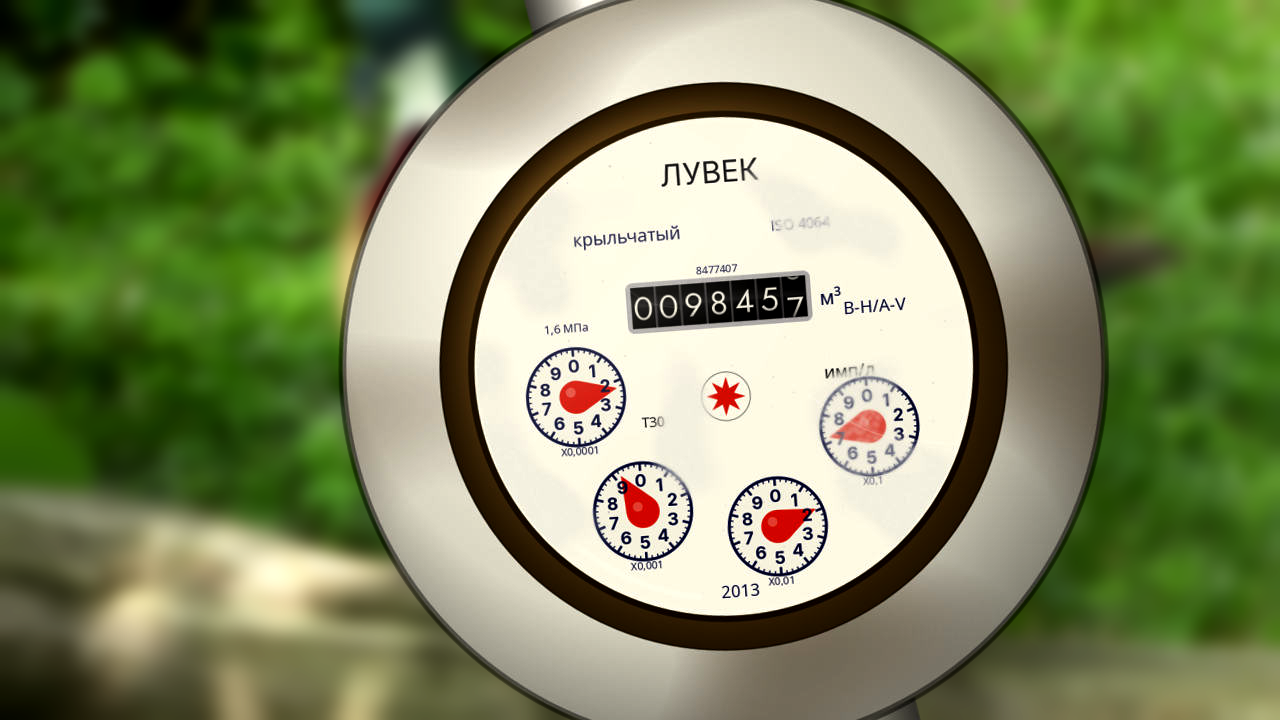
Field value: 98456.7192,m³
